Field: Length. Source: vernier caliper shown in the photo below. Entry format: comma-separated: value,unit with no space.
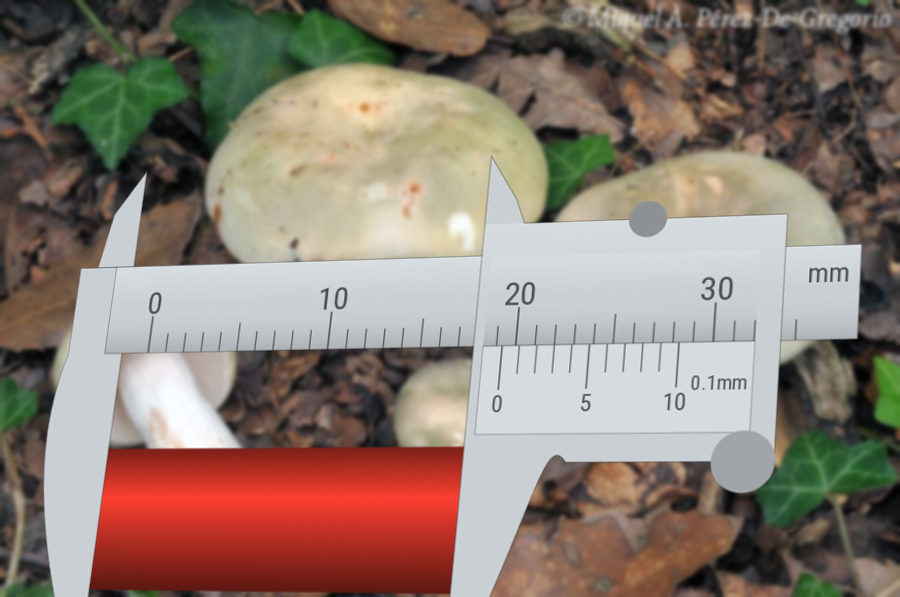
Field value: 19.3,mm
